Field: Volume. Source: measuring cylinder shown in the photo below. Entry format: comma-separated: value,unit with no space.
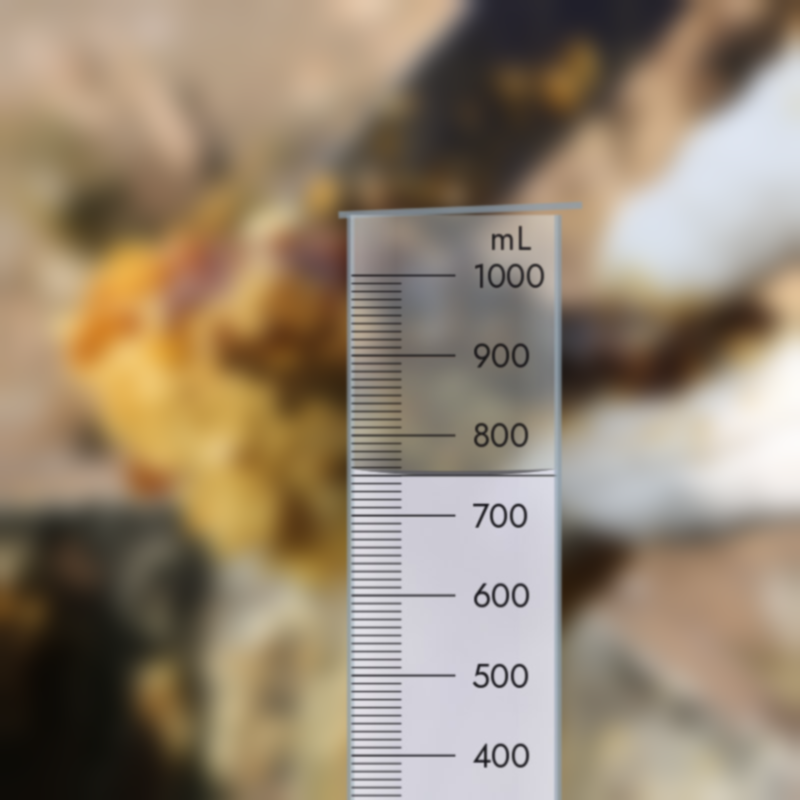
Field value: 750,mL
